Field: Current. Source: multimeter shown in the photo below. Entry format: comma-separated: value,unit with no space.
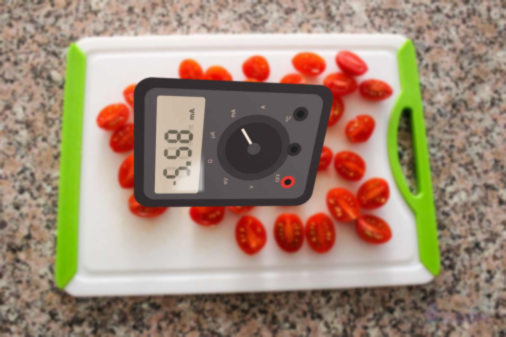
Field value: -5.58,mA
